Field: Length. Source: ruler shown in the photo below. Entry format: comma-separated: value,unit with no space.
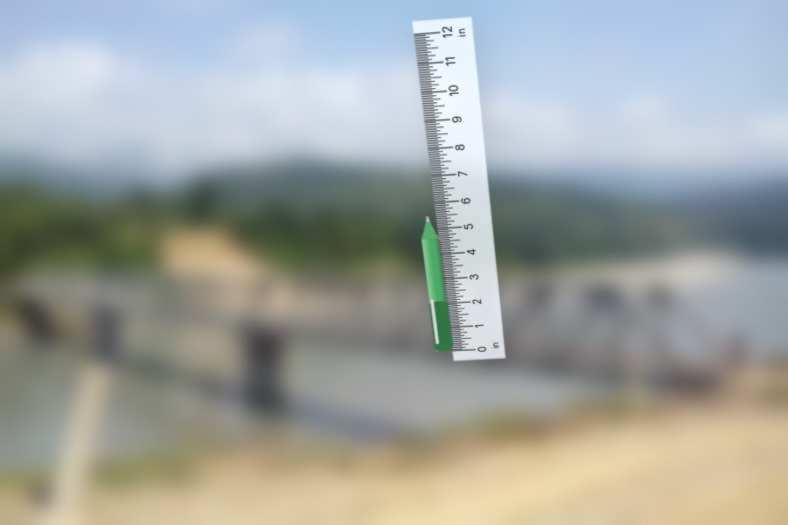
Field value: 5.5,in
